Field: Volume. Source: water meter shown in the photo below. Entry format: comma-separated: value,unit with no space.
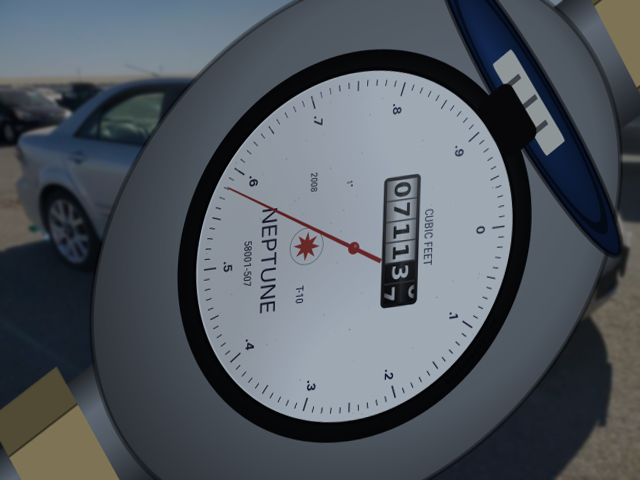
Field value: 71136.58,ft³
